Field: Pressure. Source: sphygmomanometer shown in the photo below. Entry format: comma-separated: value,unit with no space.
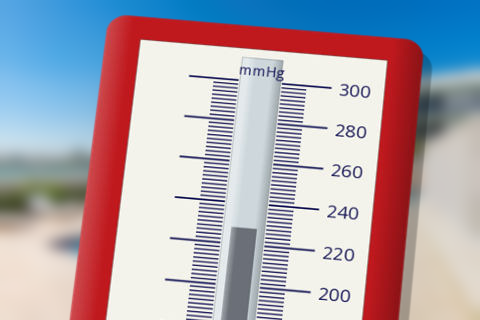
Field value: 228,mmHg
